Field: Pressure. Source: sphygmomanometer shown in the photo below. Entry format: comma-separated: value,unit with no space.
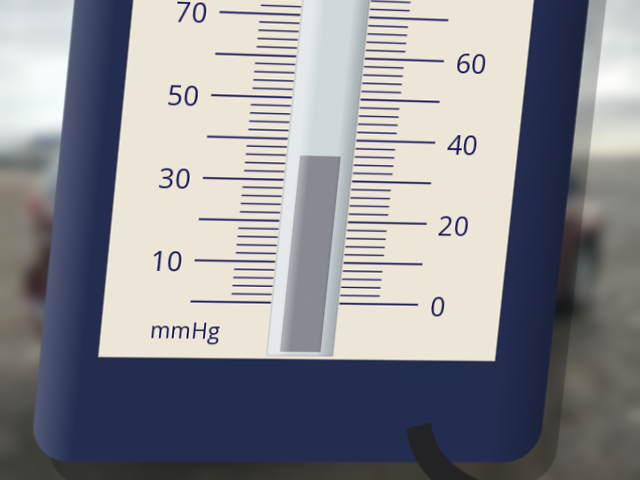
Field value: 36,mmHg
